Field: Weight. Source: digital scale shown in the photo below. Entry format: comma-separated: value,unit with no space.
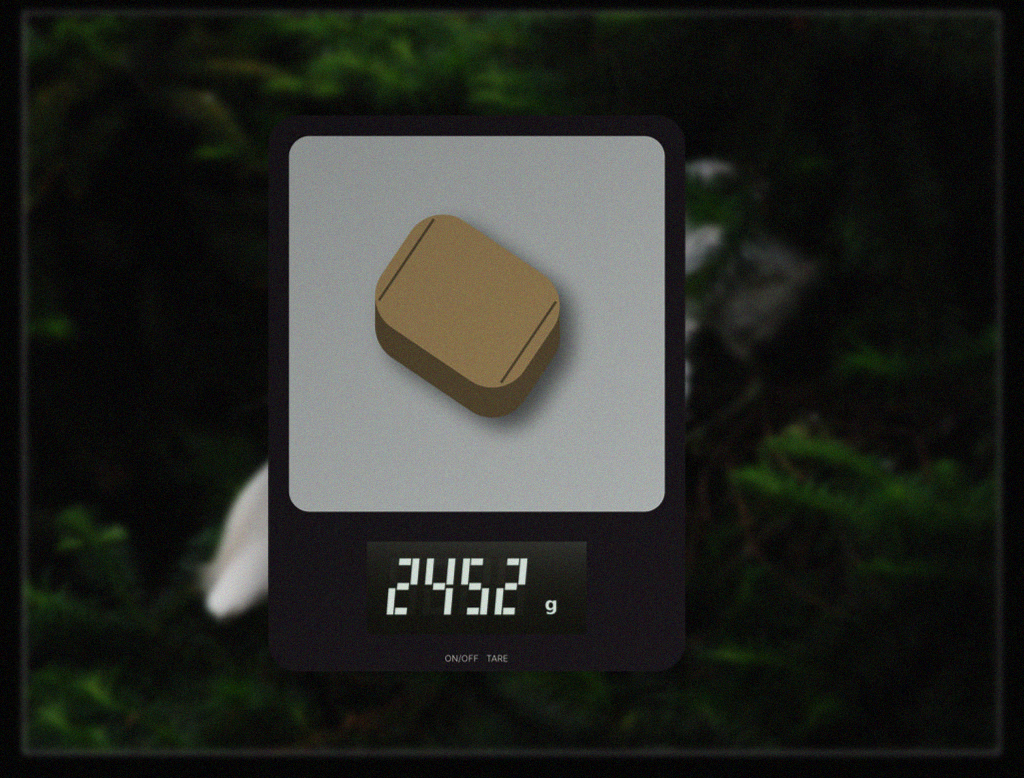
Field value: 2452,g
